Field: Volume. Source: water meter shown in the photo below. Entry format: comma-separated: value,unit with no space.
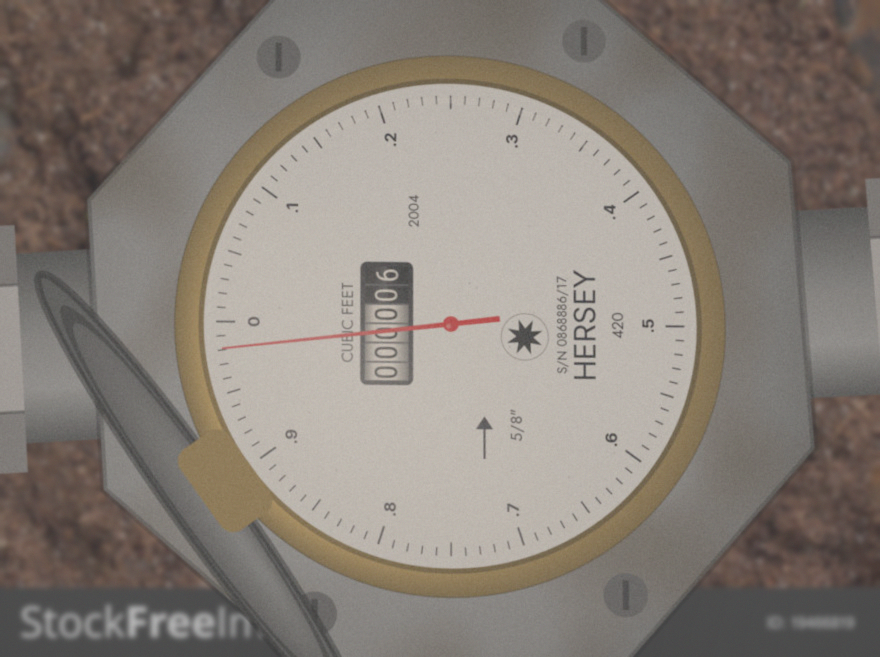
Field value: 5.98,ft³
